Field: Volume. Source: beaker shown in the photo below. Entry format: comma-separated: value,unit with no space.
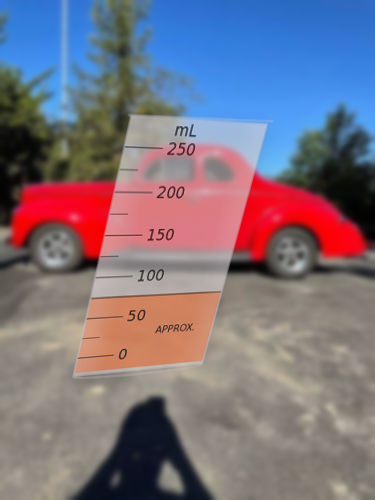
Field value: 75,mL
